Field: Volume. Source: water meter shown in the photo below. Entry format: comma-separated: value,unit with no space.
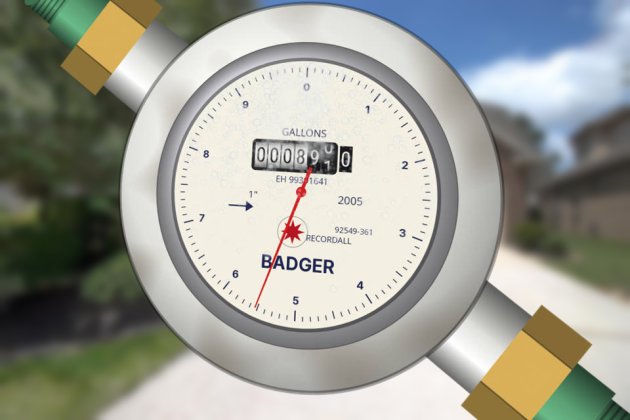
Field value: 8905.5,gal
